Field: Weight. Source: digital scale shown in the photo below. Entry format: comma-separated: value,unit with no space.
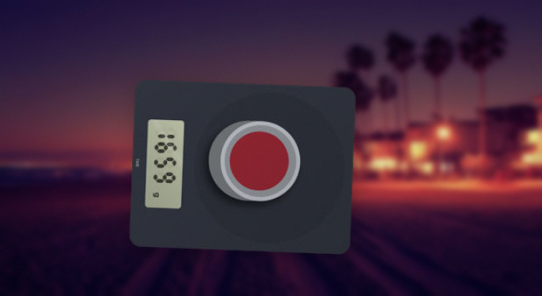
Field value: 1659,g
